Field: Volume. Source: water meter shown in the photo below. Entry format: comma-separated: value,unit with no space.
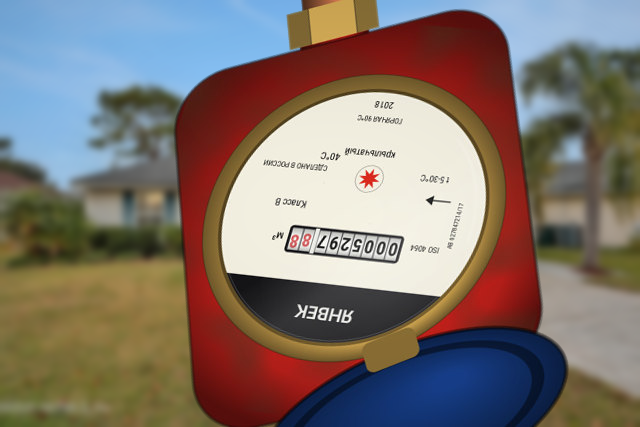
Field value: 5297.88,m³
